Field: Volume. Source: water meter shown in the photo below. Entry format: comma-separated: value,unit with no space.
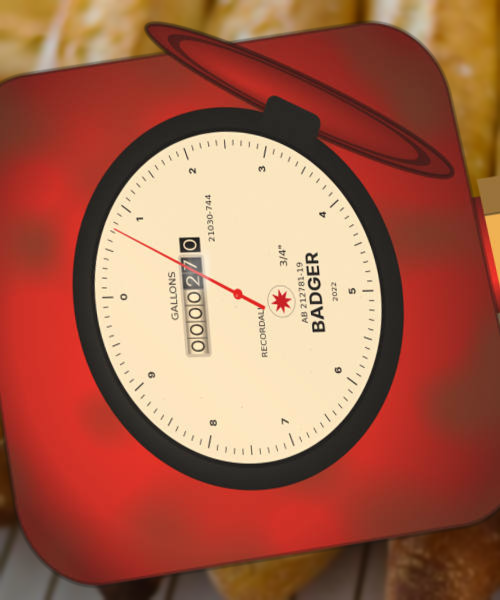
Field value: 270.7,gal
